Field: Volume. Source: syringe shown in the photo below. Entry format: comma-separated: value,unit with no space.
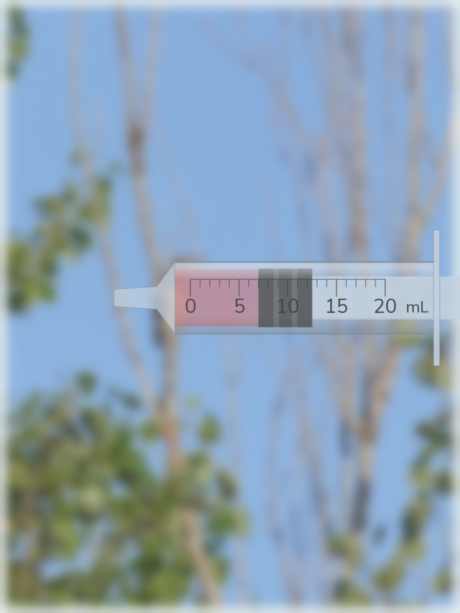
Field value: 7,mL
